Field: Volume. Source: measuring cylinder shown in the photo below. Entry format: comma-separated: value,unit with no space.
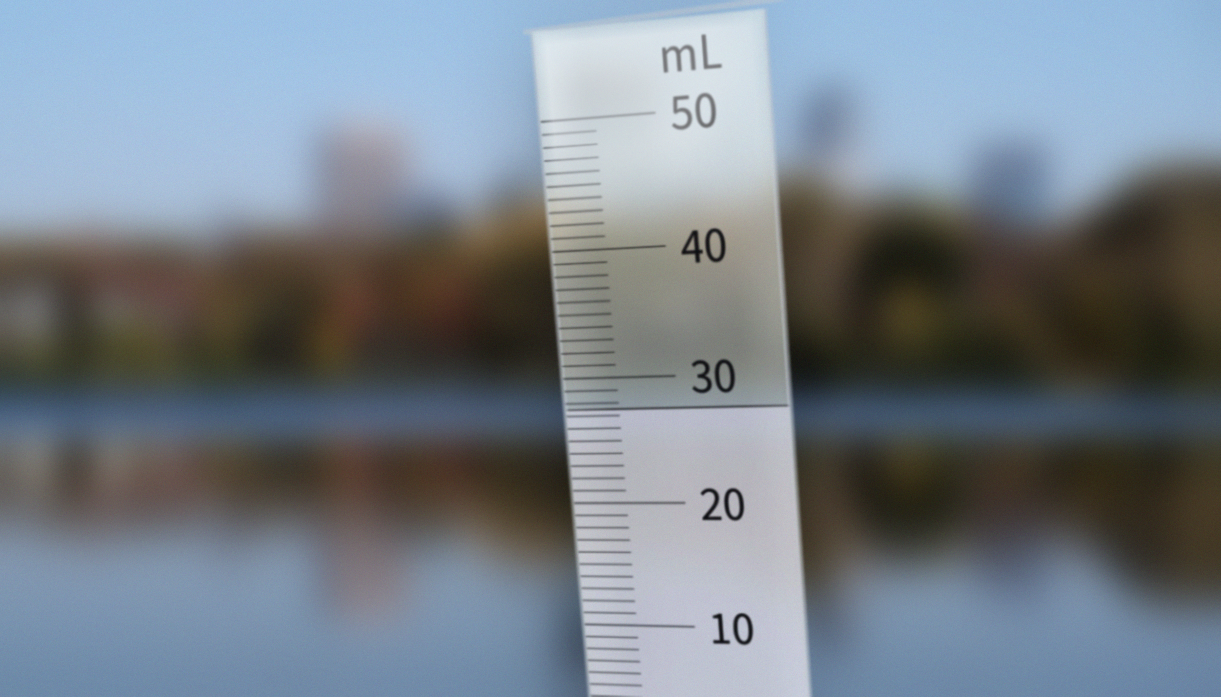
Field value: 27.5,mL
